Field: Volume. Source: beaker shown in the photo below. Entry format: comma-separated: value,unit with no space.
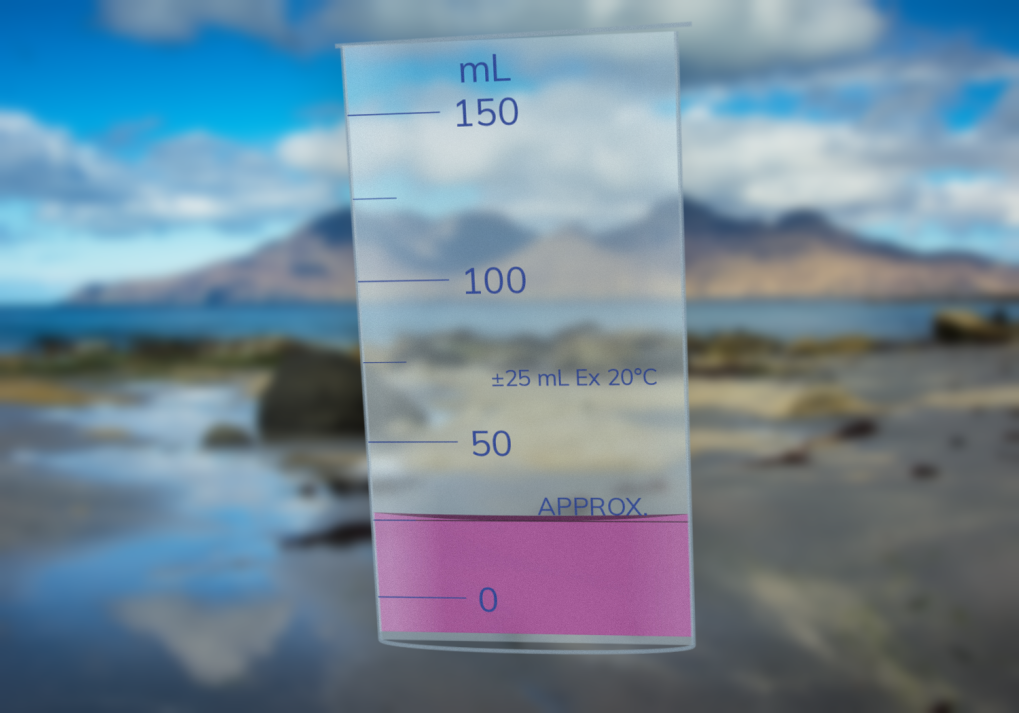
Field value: 25,mL
